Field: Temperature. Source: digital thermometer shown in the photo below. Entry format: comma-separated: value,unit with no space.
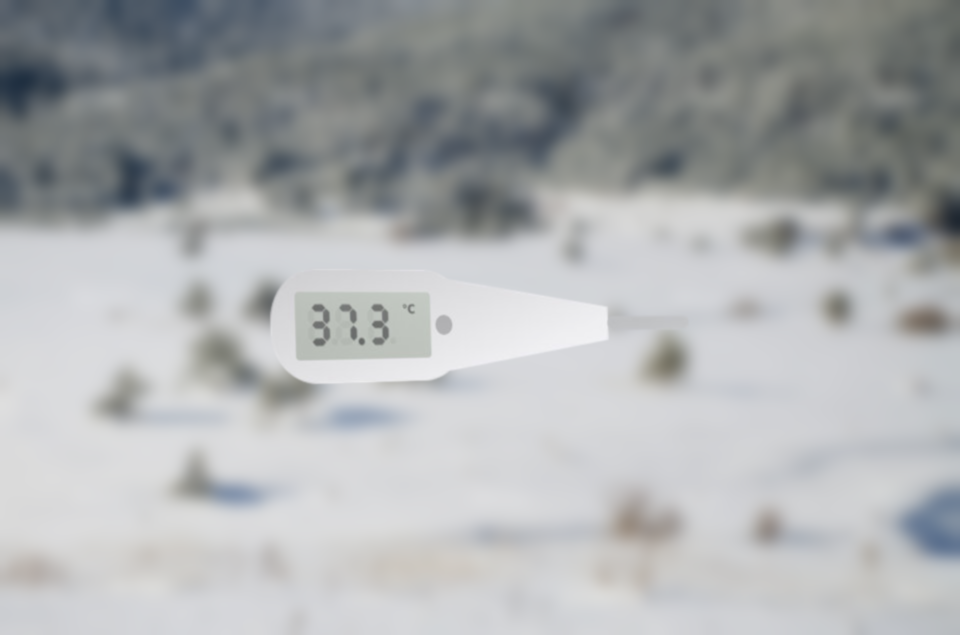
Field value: 37.3,°C
